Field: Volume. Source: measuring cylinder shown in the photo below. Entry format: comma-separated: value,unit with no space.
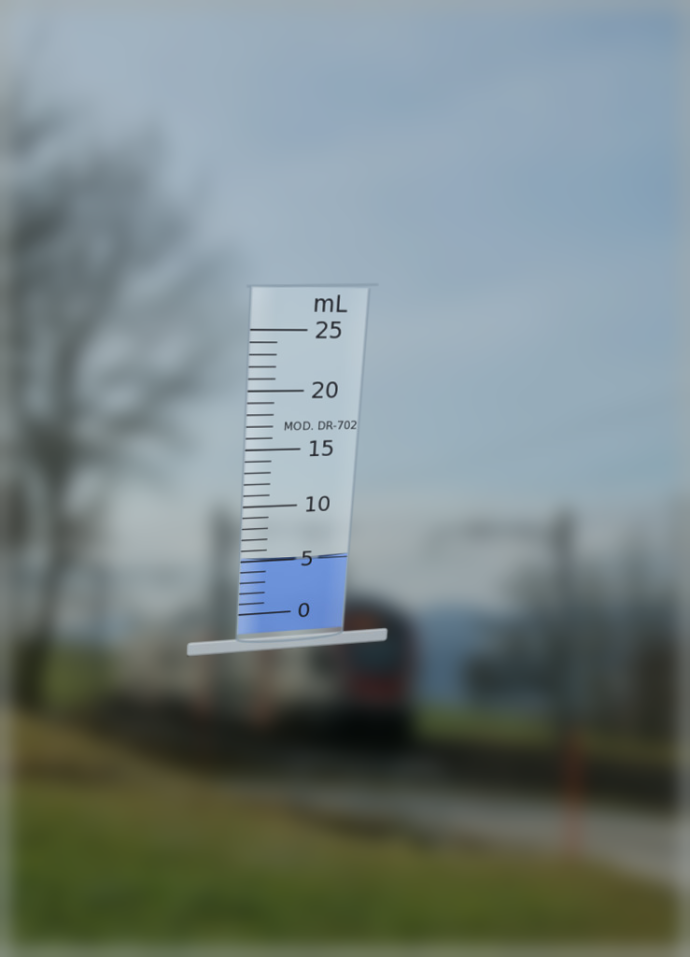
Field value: 5,mL
